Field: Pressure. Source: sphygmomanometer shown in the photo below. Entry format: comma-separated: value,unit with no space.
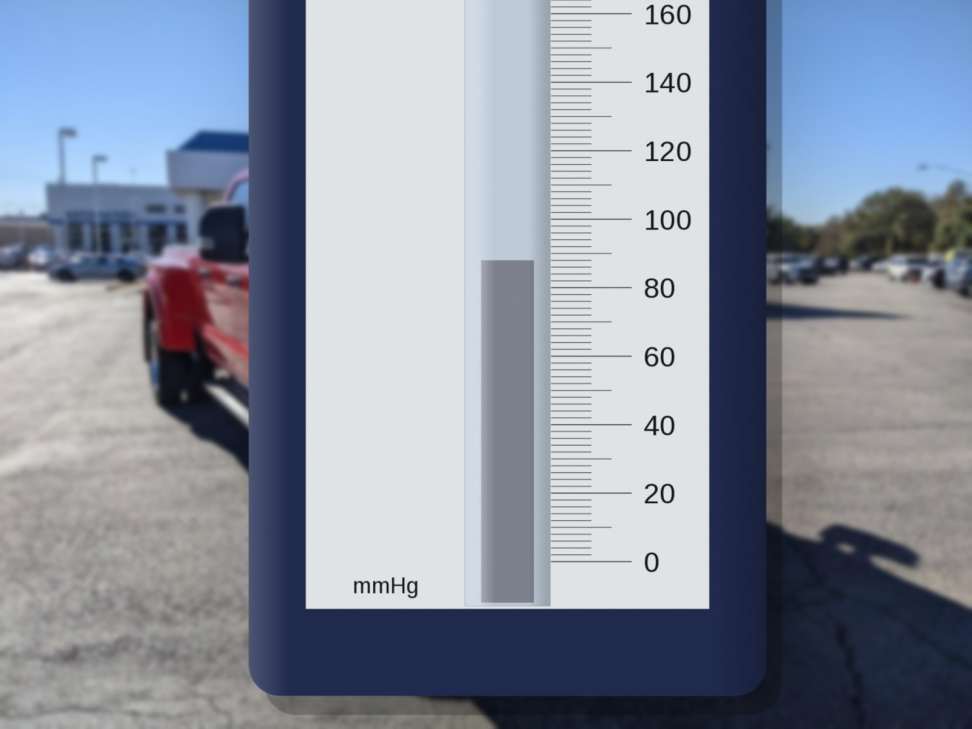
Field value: 88,mmHg
